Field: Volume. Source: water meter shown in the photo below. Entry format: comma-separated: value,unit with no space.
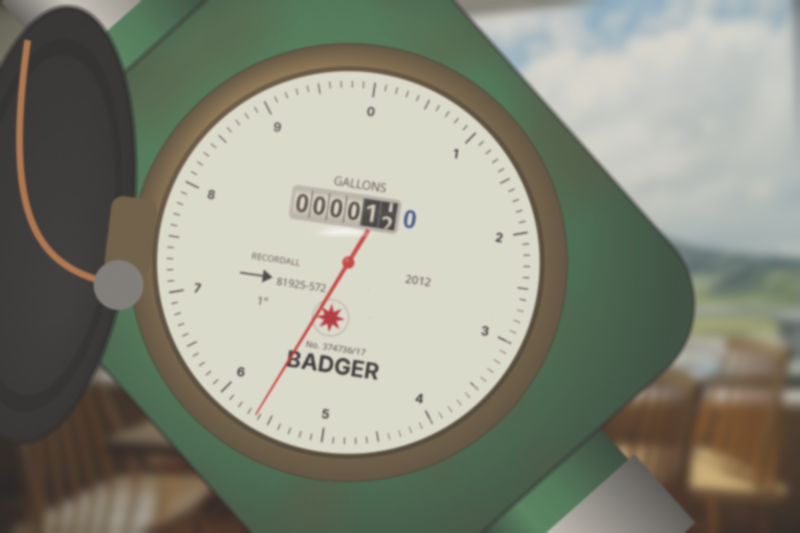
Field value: 115.6,gal
